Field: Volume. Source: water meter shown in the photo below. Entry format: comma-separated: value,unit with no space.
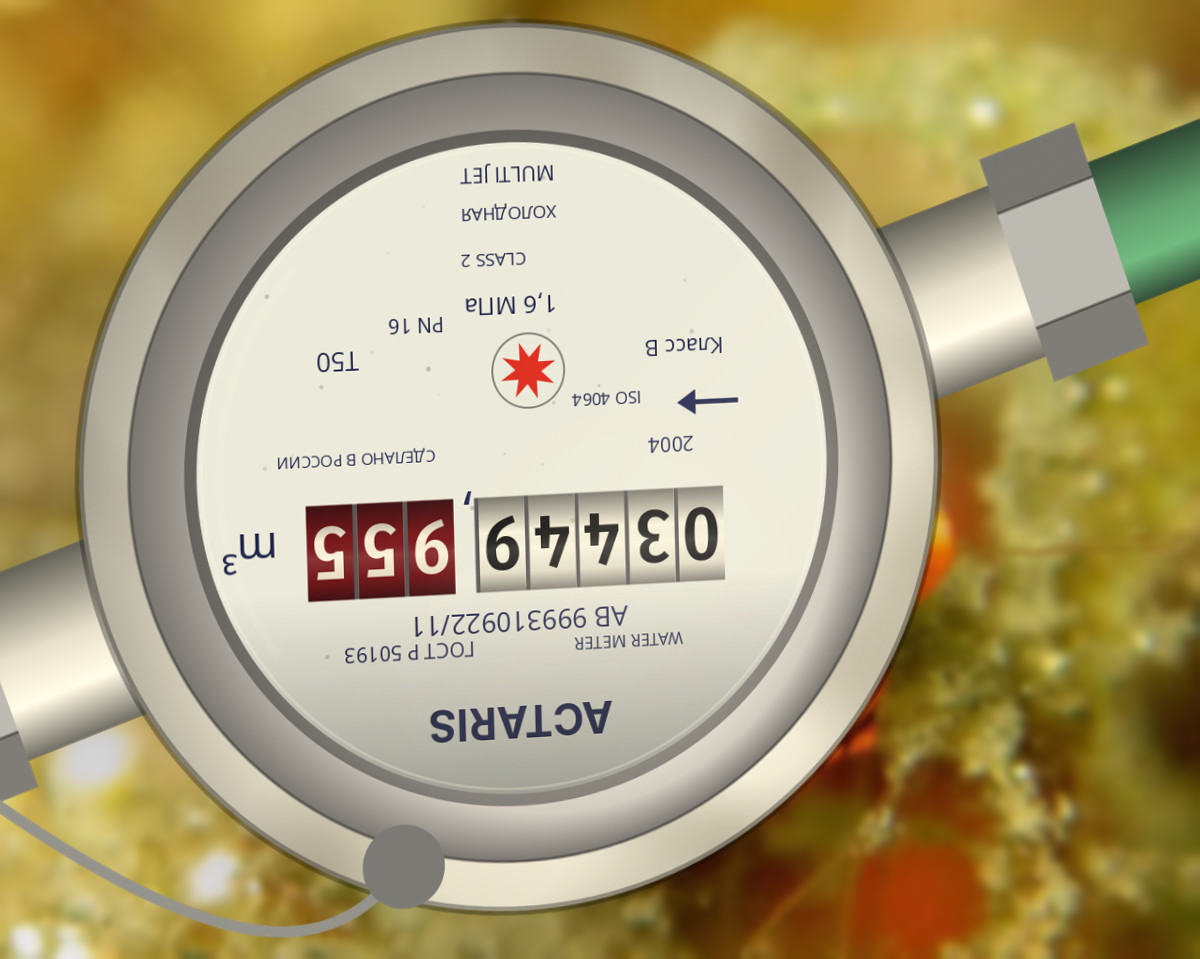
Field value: 3449.955,m³
